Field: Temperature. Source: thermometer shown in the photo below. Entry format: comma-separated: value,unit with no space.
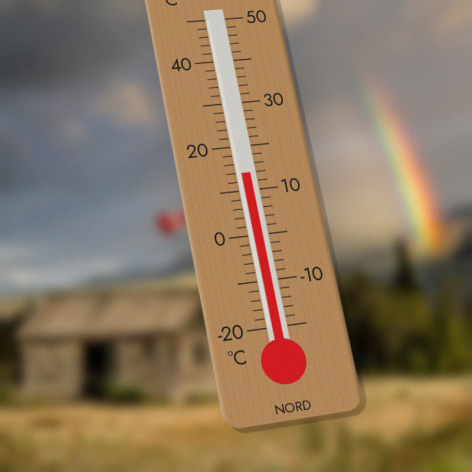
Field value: 14,°C
